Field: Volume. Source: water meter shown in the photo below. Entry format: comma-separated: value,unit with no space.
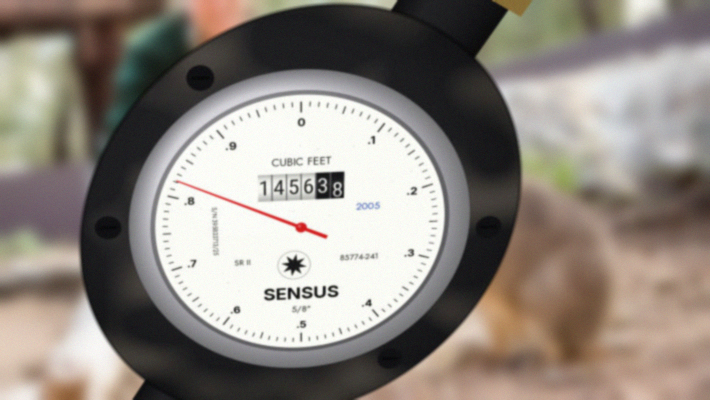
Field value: 145637.82,ft³
